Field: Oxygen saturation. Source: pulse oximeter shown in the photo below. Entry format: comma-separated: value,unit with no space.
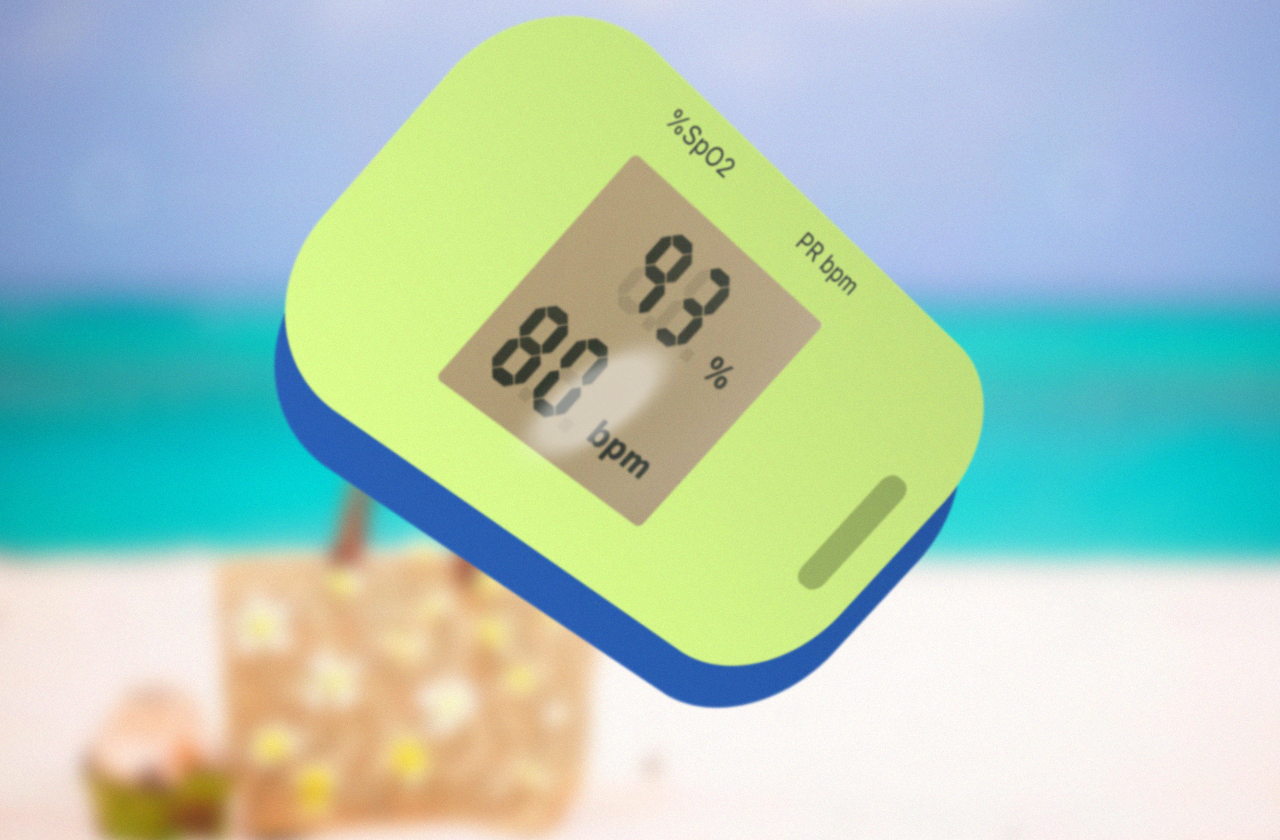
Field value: 93,%
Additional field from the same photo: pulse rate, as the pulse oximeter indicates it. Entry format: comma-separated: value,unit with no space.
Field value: 80,bpm
